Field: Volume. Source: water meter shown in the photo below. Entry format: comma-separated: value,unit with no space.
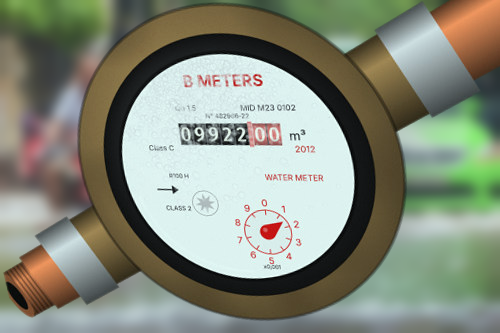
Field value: 9922.001,m³
